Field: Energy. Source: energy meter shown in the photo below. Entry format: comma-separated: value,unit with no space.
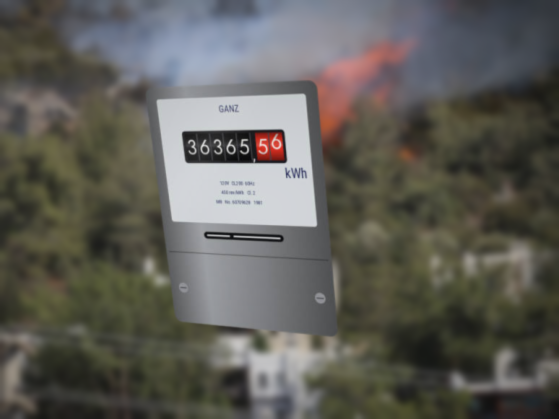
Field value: 36365.56,kWh
